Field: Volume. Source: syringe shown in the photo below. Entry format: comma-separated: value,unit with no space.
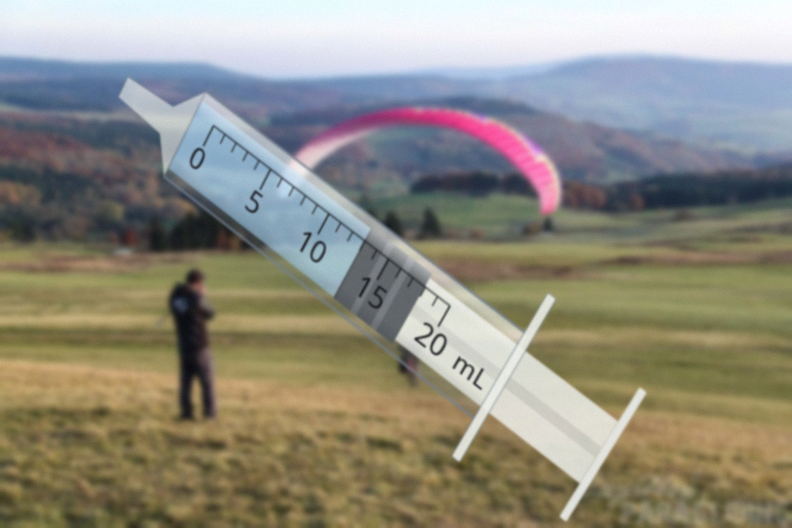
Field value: 13,mL
